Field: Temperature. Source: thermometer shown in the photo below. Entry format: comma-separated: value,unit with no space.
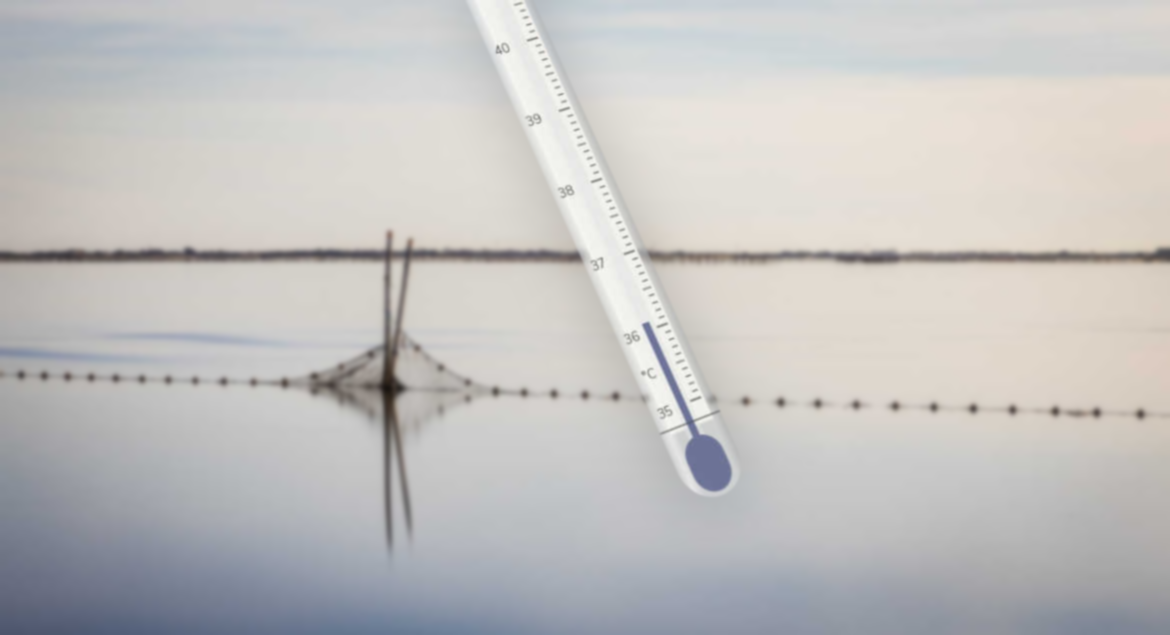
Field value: 36.1,°C
